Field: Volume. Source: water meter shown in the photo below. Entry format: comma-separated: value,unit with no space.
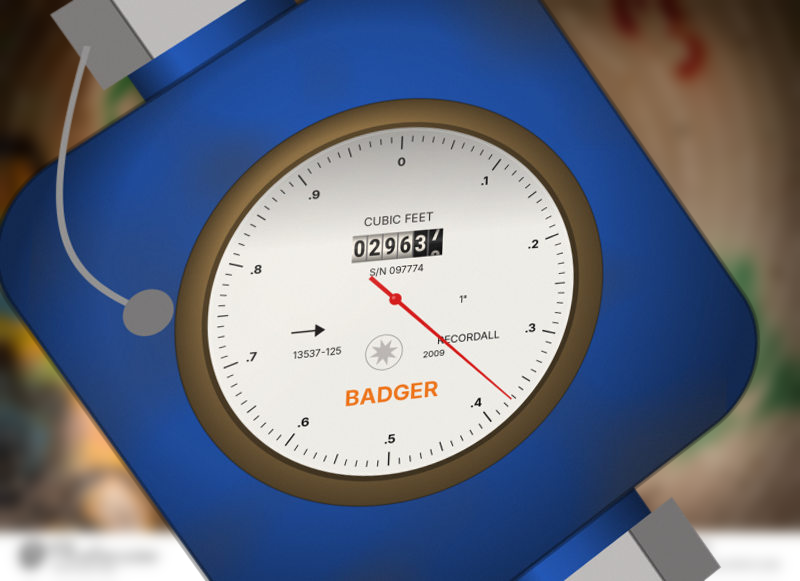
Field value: 29637.37,ft³
